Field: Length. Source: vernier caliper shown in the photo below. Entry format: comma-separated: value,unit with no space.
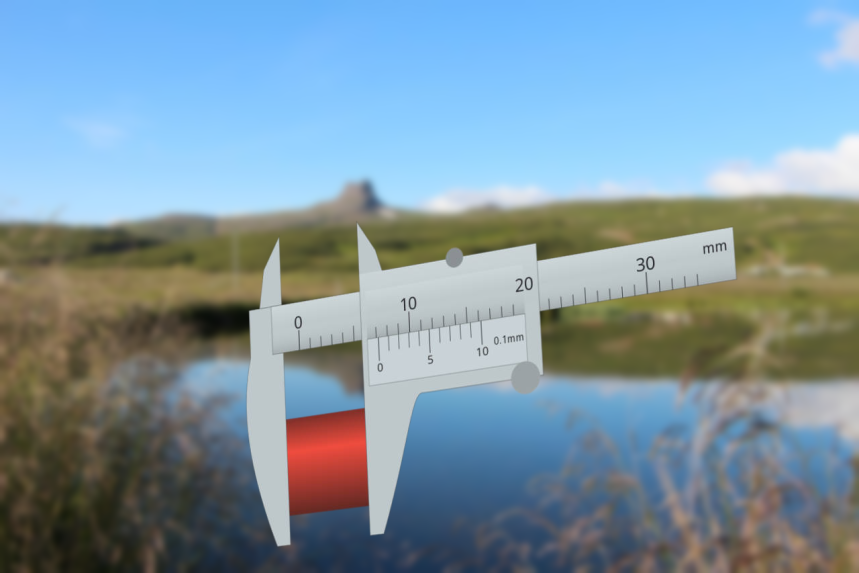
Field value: 7.2,mm
